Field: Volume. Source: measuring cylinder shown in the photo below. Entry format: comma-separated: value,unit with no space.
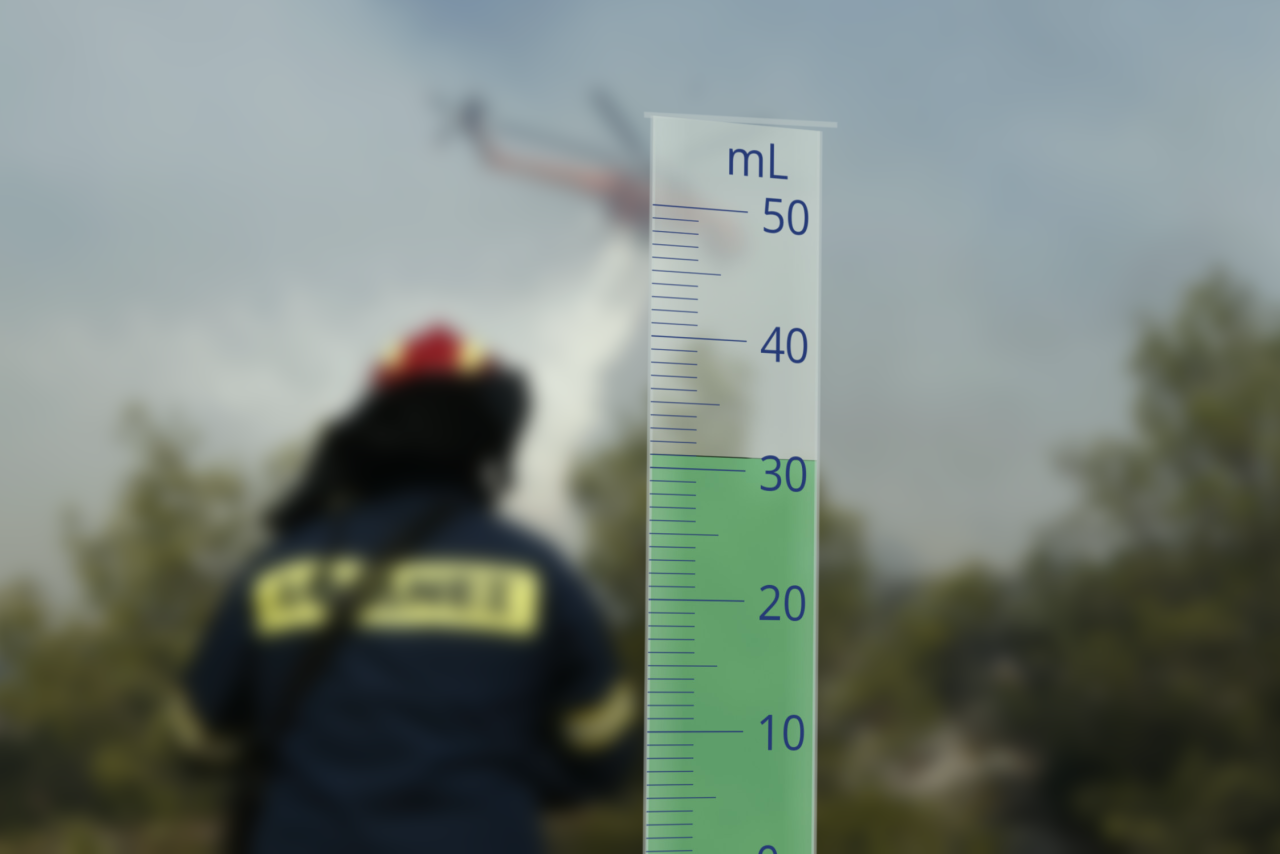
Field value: 31,mL
